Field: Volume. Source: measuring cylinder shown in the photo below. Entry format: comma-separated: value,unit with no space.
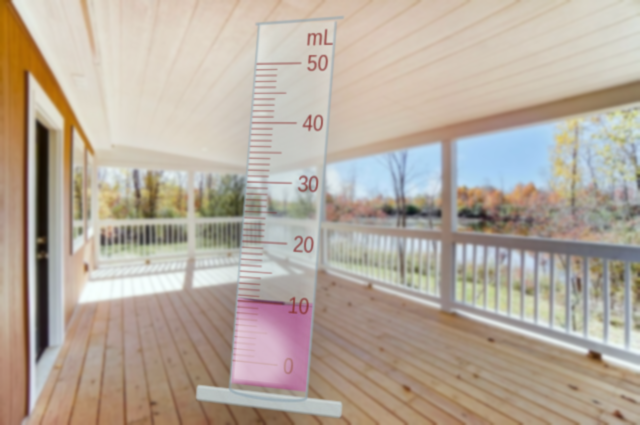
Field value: 10,mL
